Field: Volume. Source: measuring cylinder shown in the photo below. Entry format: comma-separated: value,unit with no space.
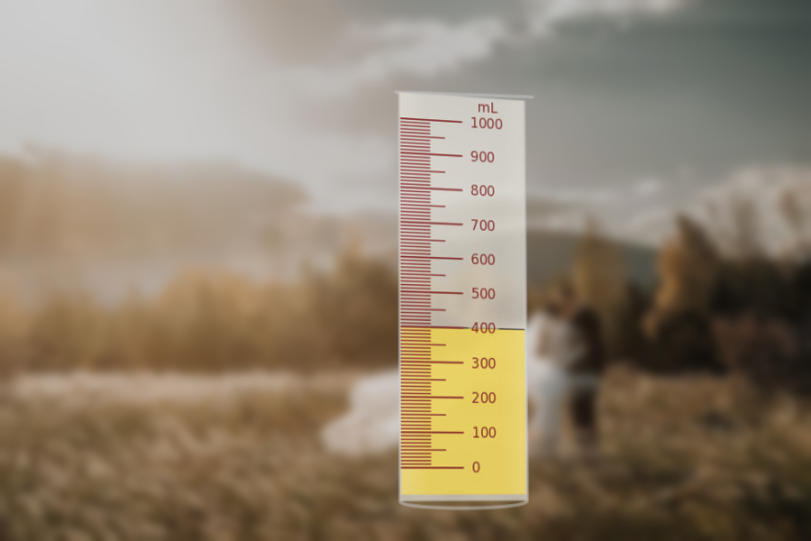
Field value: 400,mL
